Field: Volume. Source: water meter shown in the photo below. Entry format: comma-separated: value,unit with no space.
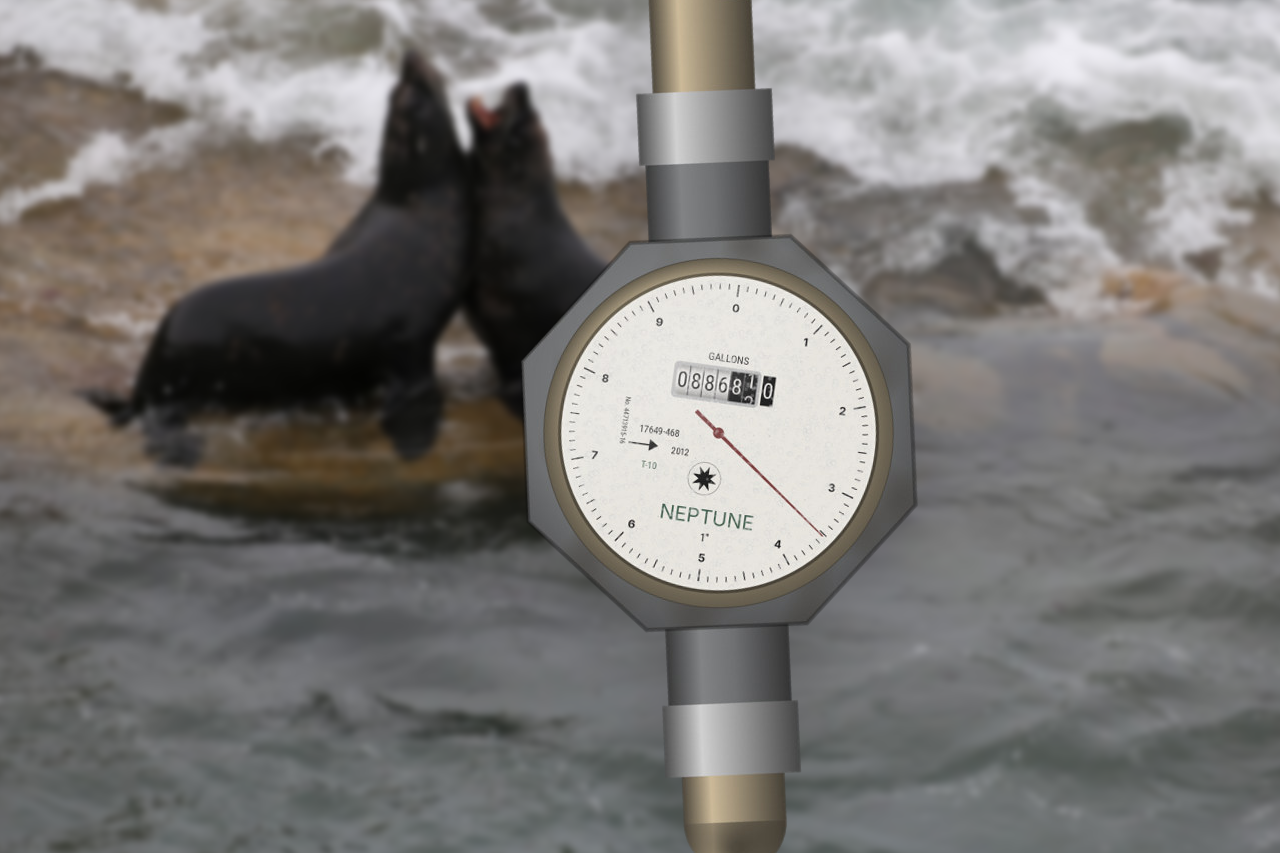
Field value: 886813.5,gal
